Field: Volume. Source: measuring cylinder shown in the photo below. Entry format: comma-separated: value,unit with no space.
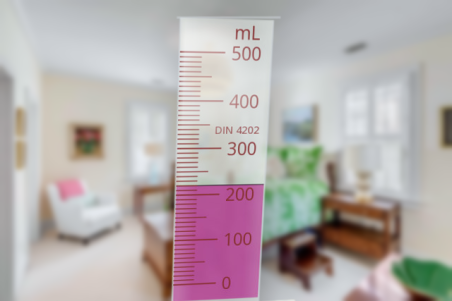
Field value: 220,mL
